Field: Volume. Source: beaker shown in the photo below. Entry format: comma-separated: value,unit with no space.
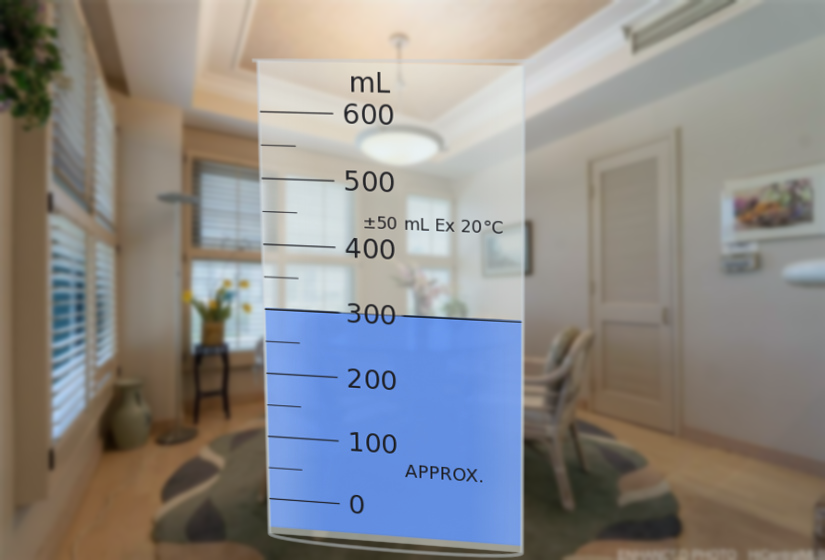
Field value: 300,mL
